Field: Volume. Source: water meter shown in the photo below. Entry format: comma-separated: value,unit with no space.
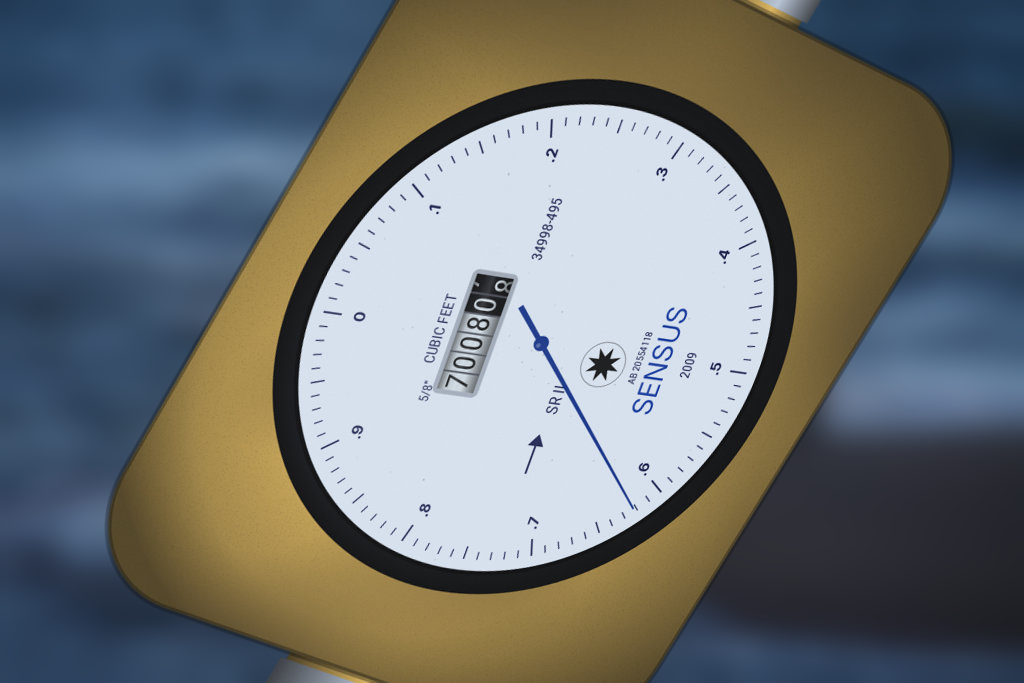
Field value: 700807.62,ft³
